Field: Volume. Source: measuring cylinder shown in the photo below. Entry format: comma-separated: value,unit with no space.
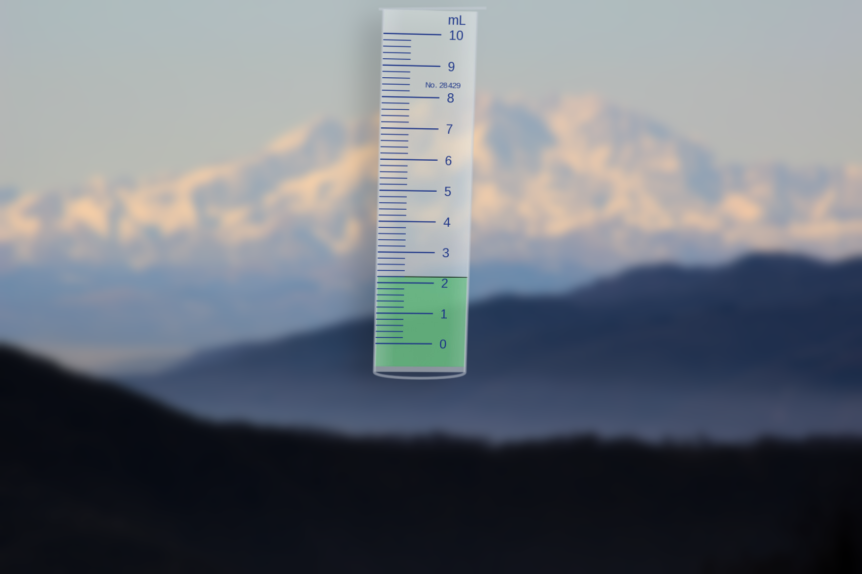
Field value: 2.2,mL
